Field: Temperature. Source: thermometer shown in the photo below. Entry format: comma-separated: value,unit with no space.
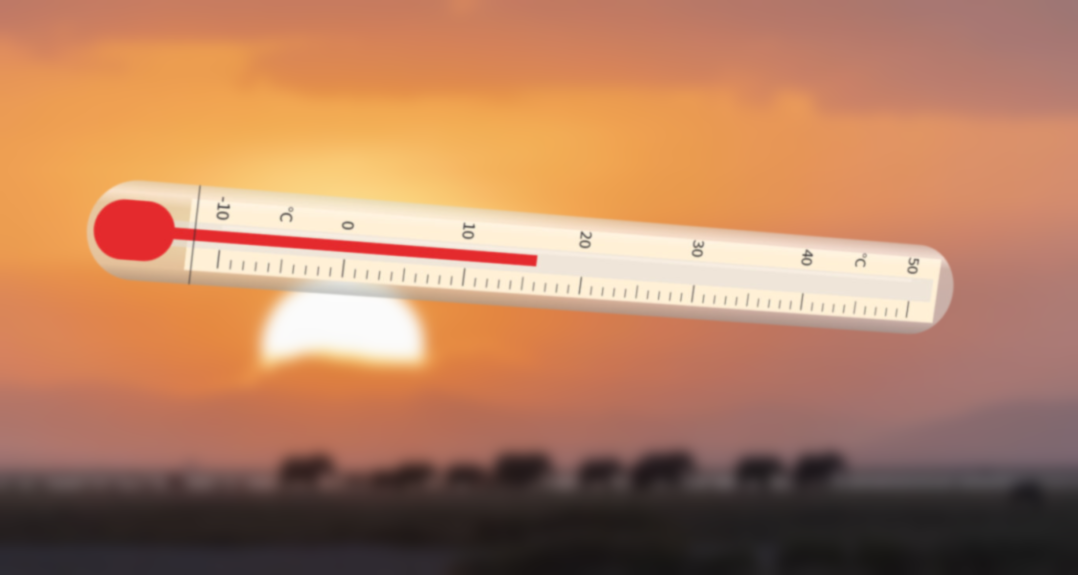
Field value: 16,°C
